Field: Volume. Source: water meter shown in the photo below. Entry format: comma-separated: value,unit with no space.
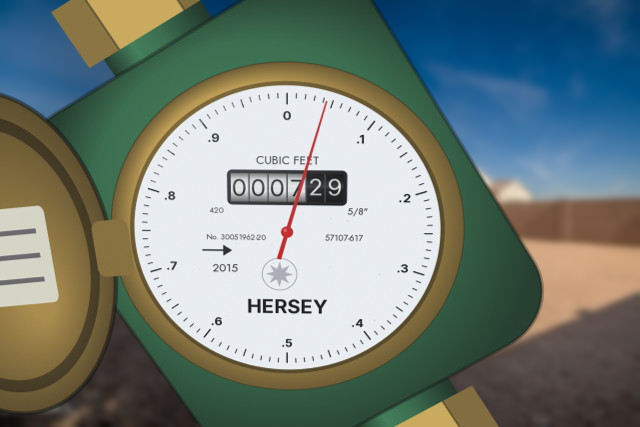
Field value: 729.04,ft³
